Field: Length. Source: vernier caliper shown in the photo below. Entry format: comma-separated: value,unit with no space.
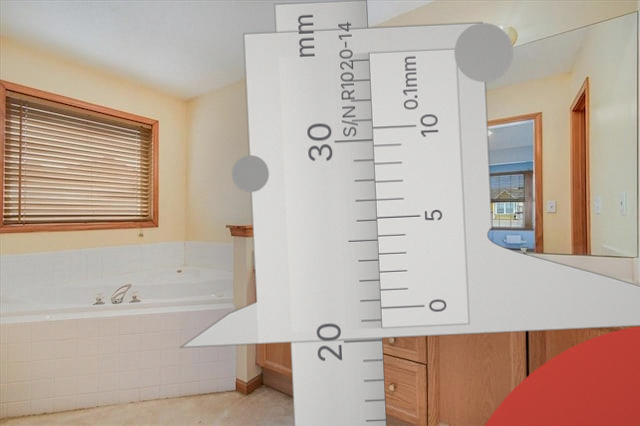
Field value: 21.6,mm
